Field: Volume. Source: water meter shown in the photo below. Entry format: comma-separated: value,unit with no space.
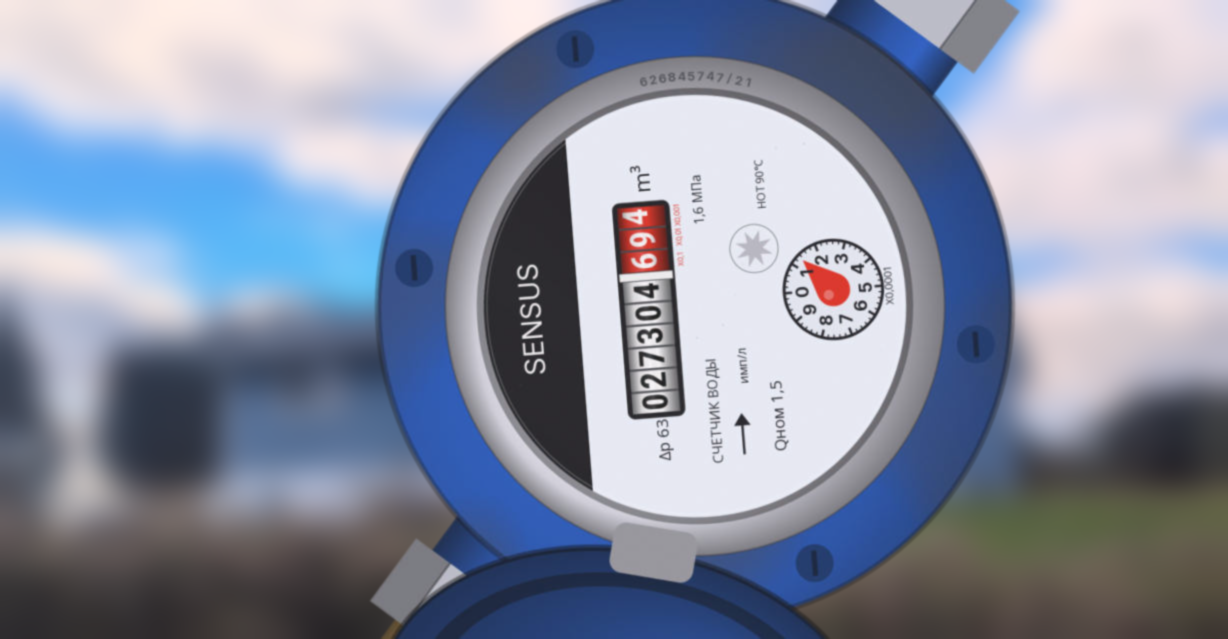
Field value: 27304.6941,m³
